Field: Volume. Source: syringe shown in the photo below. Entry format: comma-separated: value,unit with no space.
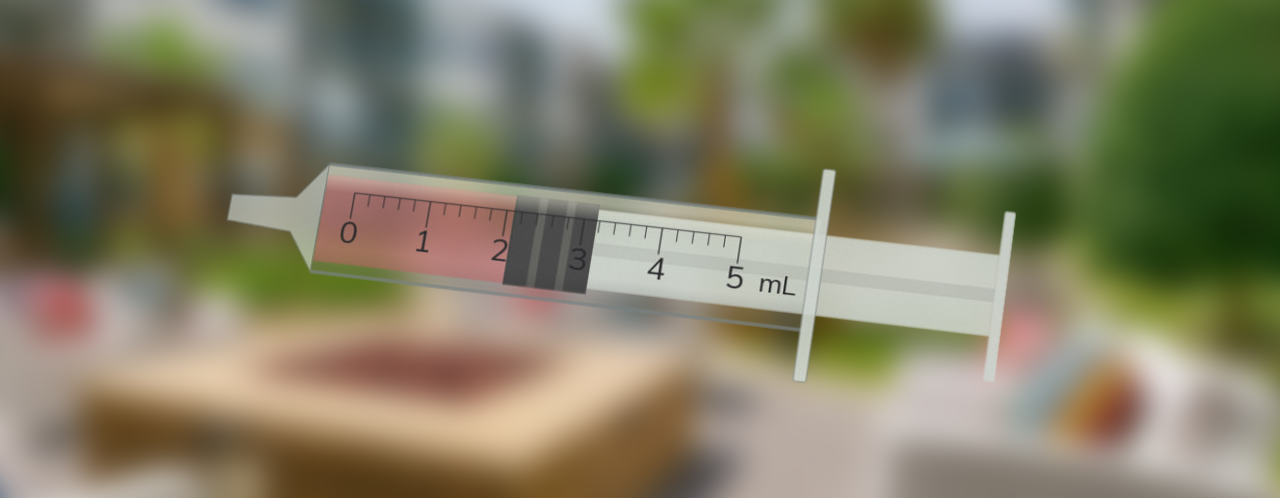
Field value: 2.1,mL
